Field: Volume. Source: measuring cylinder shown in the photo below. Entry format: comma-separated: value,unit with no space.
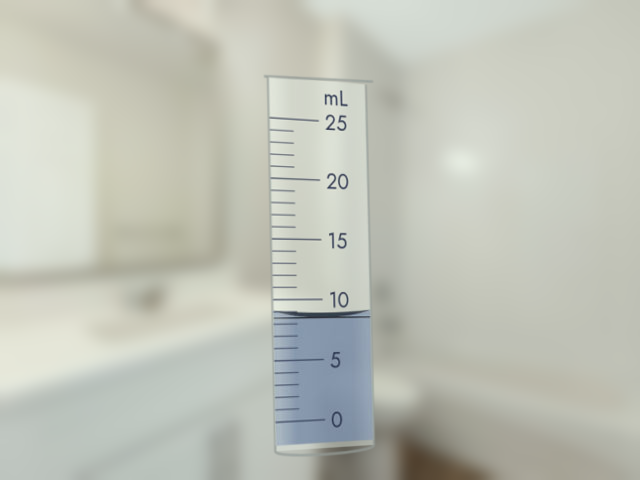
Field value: 8.5,mL
